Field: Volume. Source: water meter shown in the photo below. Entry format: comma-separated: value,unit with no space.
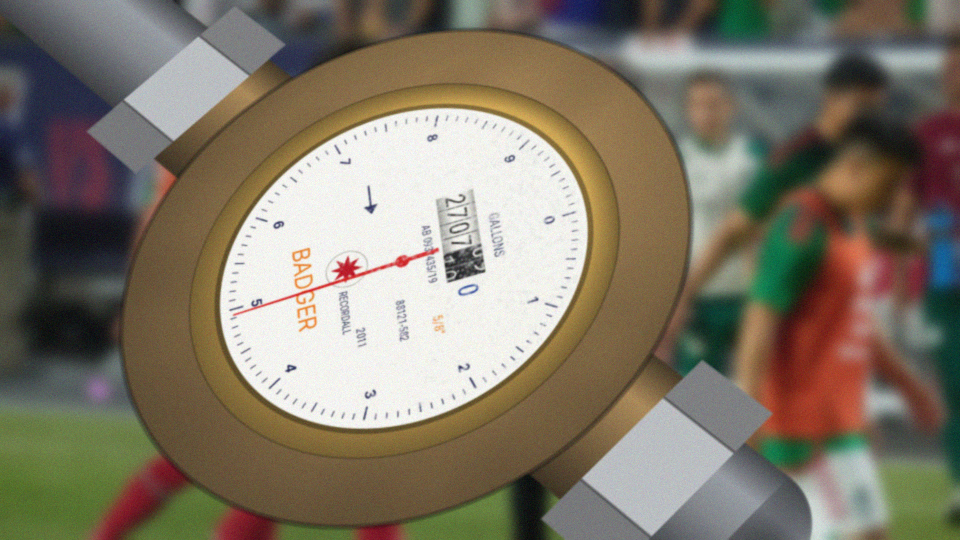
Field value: 2707094.9,gal
